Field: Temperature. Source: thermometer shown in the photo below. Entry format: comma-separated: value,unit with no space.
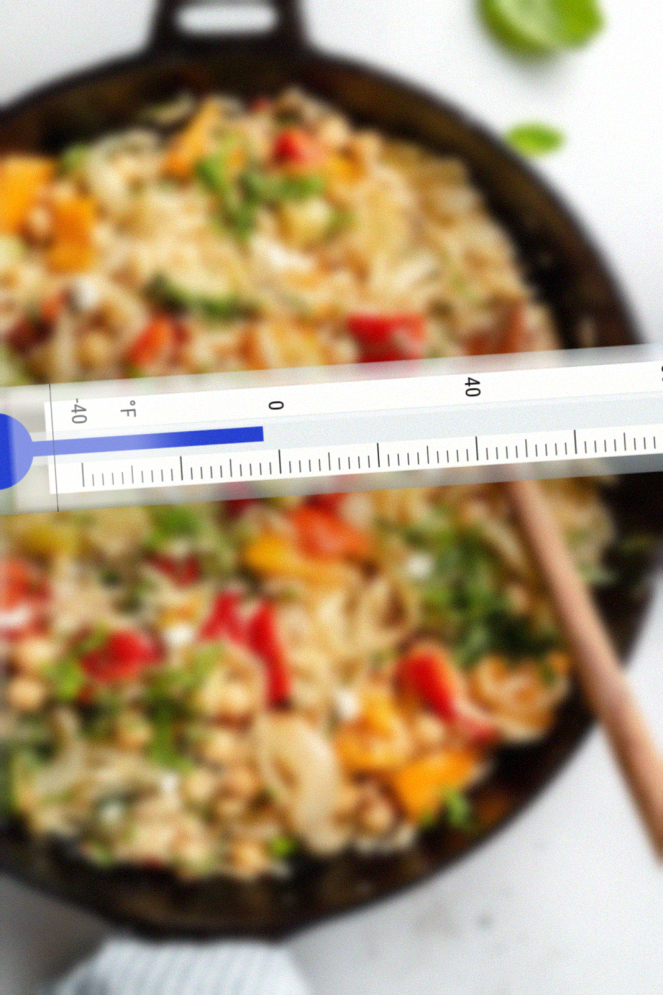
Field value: -3,°F
